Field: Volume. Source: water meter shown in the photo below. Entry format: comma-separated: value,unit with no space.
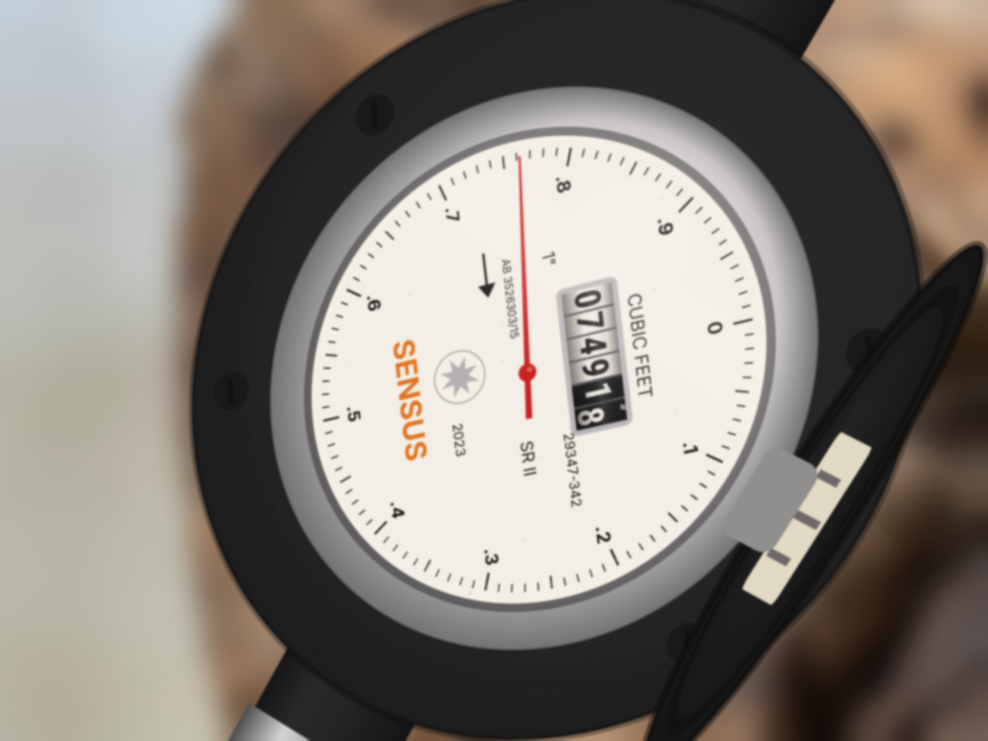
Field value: 74917.76,ft³
